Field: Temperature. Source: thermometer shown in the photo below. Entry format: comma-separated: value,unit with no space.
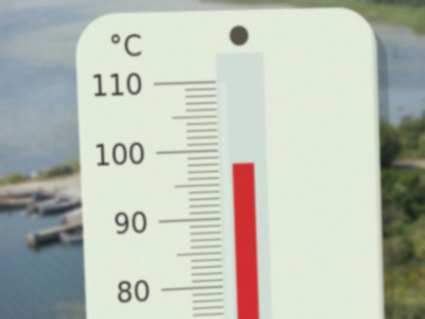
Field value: 98,°C
